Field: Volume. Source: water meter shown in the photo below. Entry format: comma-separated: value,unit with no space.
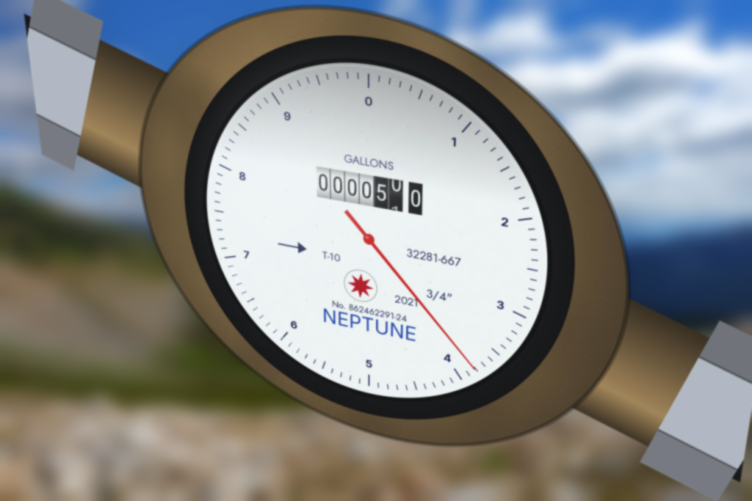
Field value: 503.8,gal
